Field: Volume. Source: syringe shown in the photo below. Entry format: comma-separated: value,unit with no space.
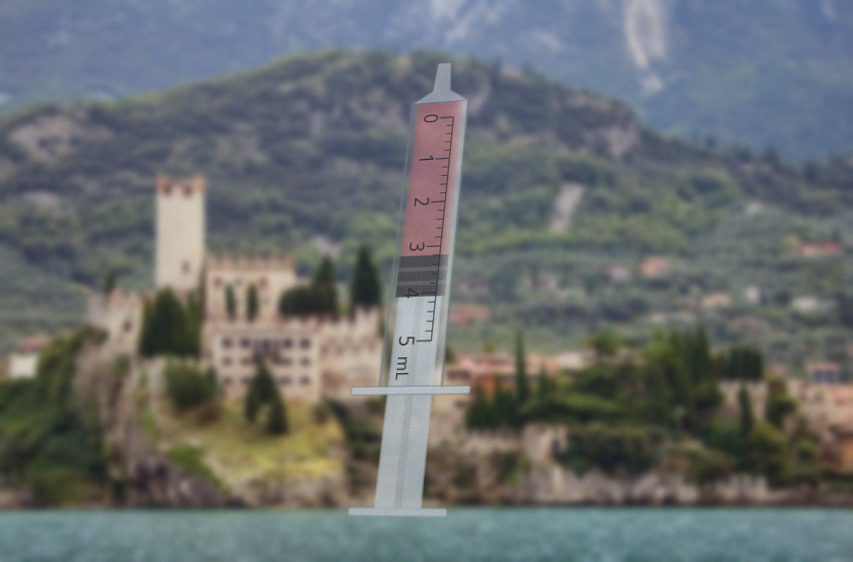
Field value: 3.2,mL
